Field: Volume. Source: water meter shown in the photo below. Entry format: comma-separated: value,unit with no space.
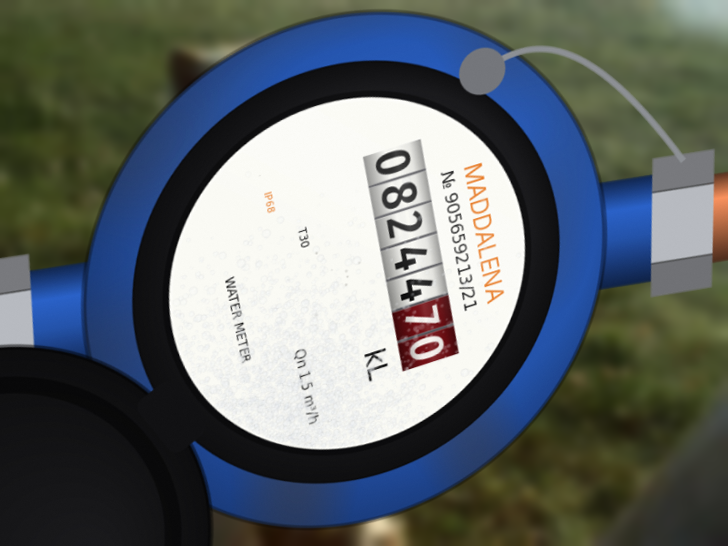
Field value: 8244.70,kL
